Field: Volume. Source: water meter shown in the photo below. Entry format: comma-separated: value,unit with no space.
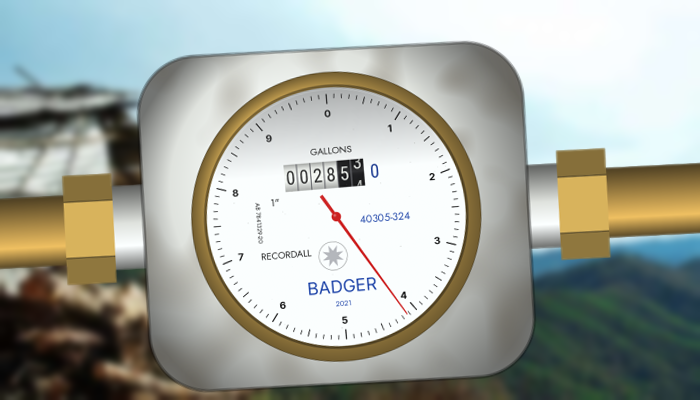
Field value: 28534.1,gal
